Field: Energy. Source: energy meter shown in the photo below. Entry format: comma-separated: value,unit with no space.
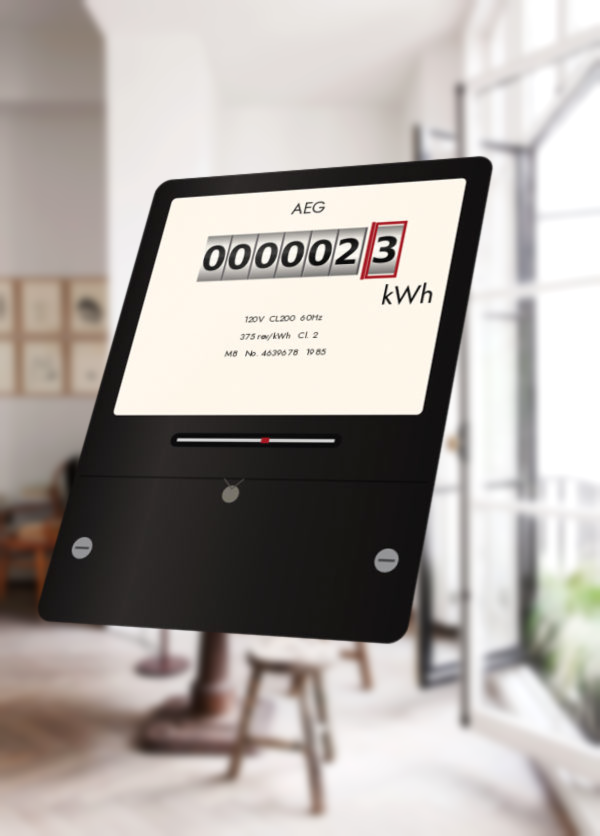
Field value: 2.3,kWh
